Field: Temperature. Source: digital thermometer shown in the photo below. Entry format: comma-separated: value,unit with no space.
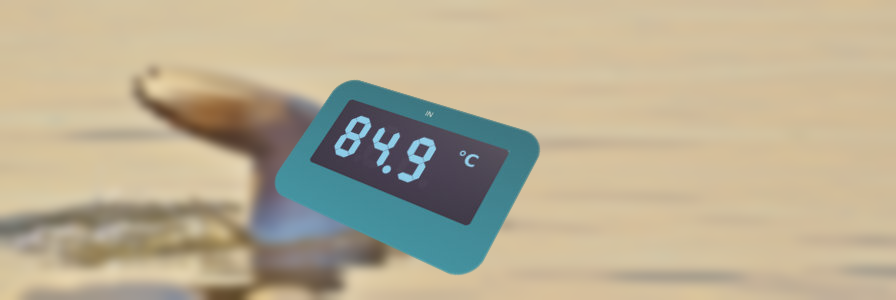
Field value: 84.9,°C
